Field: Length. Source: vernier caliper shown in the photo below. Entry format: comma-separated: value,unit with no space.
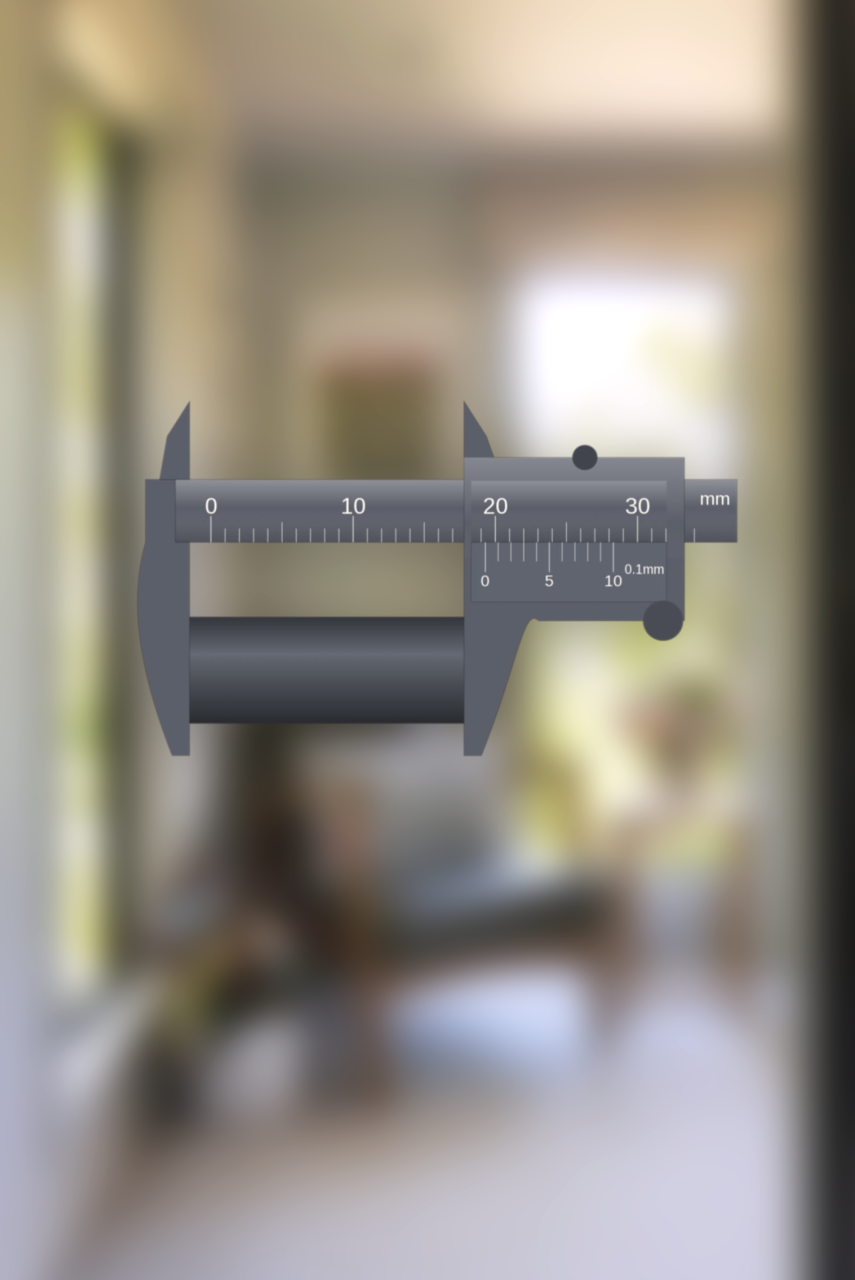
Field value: 19.3,mm
